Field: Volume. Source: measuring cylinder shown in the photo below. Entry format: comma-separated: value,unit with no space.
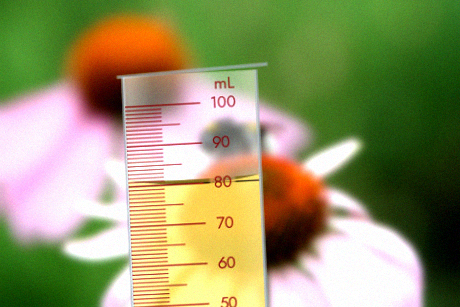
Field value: 80,mL
